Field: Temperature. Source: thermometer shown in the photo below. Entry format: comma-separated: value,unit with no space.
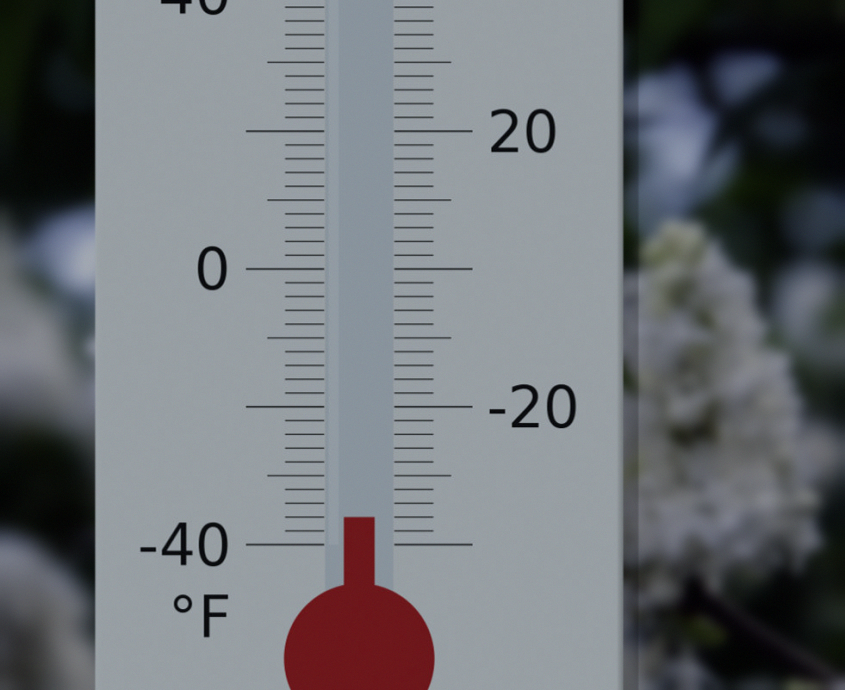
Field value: -36,°F
